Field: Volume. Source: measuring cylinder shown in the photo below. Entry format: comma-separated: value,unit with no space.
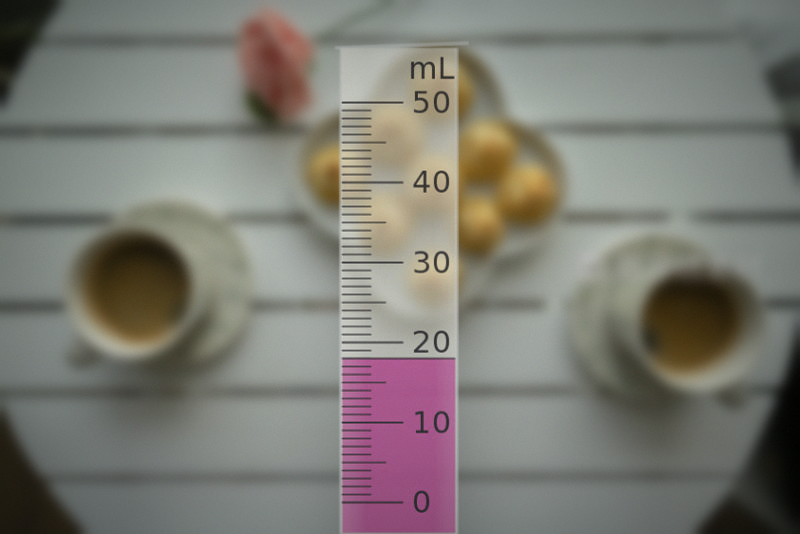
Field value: 18,mL
